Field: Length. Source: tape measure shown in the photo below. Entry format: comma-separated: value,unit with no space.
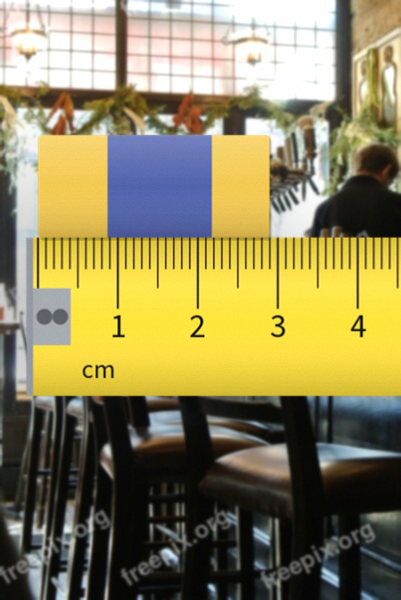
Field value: 2.9,cm
